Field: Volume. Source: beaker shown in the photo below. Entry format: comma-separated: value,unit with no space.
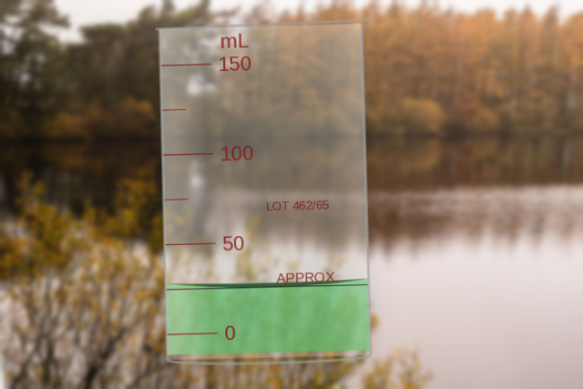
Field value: 25,mL
